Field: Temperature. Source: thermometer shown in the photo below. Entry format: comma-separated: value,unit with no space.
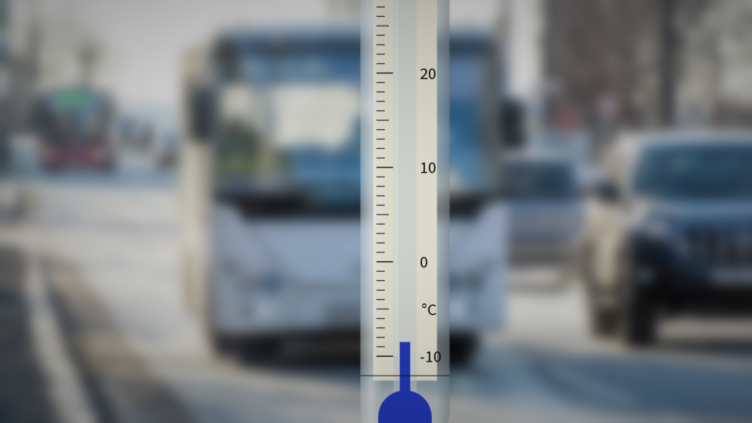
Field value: -8.5,°C
